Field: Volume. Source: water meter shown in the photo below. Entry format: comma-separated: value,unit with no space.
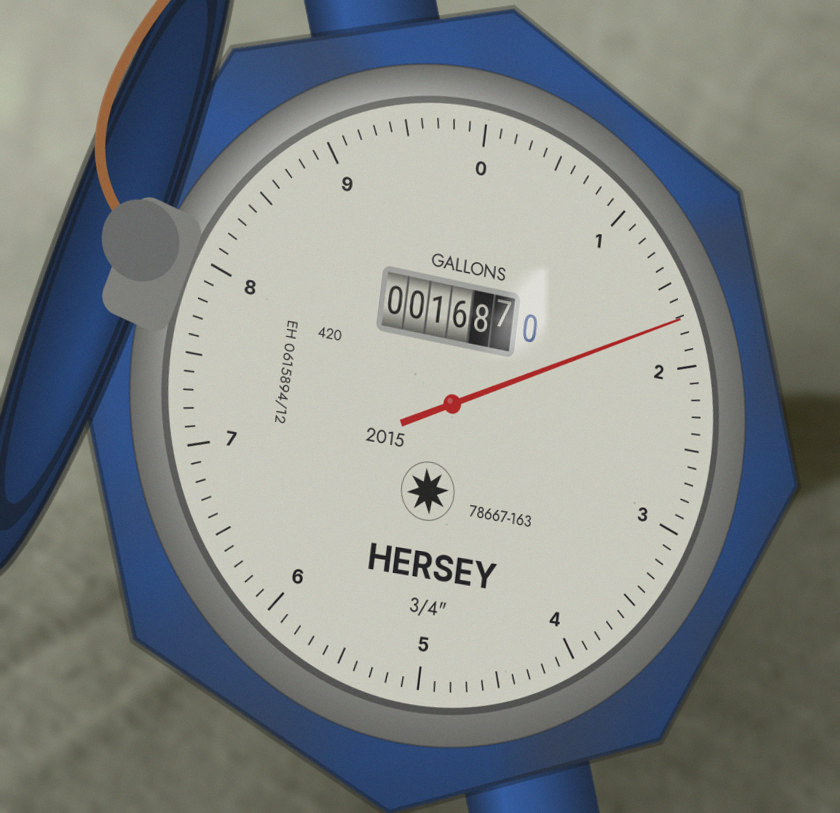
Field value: 16871.7,gal
